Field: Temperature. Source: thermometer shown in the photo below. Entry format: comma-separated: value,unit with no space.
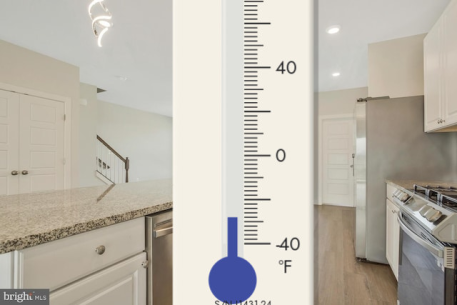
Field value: -28,°F
